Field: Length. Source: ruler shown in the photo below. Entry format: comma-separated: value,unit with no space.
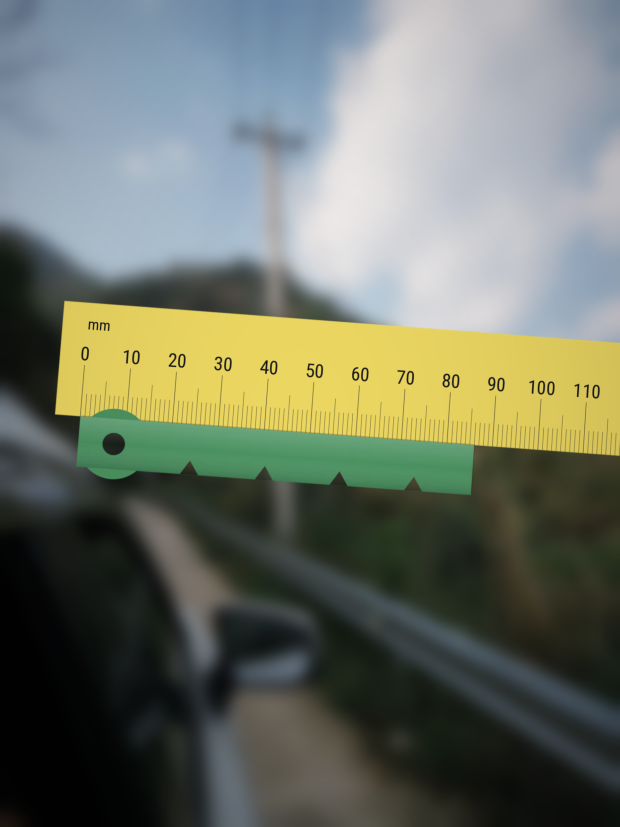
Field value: 86,mm
